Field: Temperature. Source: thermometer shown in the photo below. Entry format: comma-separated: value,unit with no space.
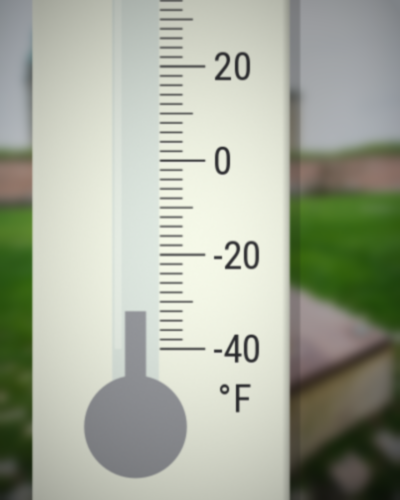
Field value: -32,°F
